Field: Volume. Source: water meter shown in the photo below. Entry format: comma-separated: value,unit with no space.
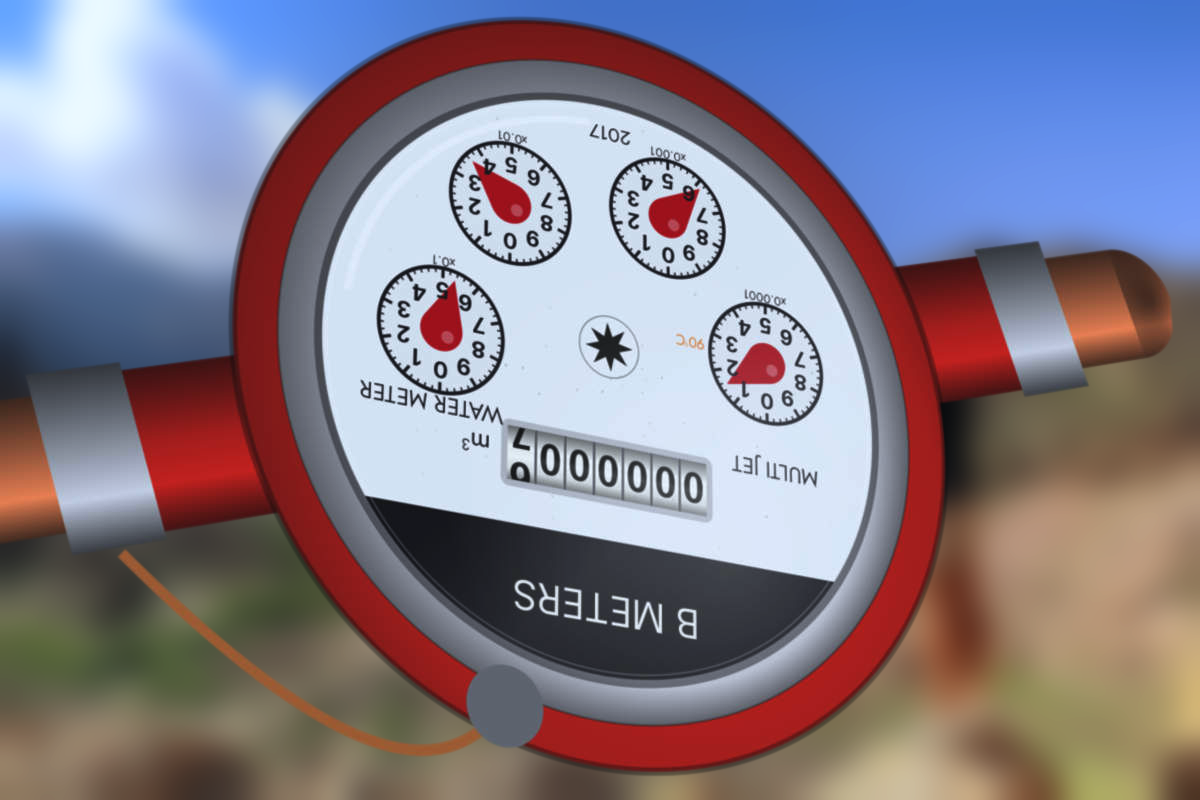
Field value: 6.5361,m³
